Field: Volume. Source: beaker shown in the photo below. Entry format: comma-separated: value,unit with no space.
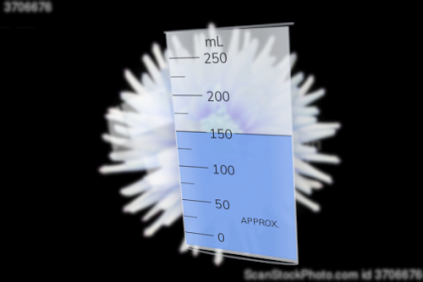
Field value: 150,mL
